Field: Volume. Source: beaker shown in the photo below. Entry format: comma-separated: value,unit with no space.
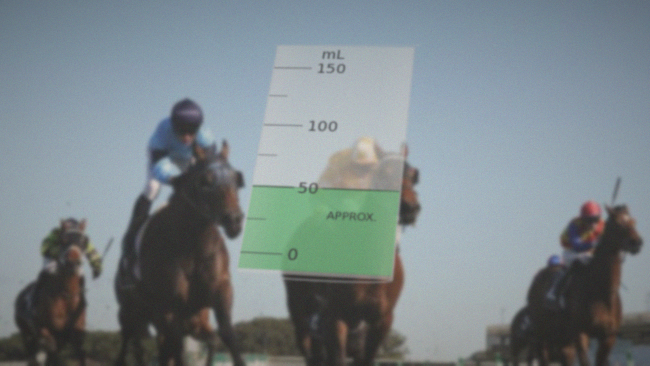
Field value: 50,mL
